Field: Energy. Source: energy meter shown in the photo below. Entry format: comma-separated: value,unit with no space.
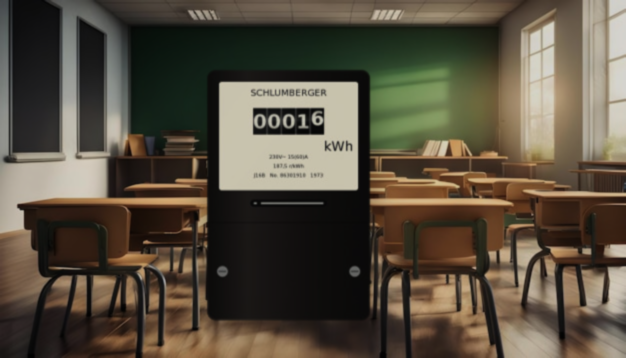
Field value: 16,kWh
